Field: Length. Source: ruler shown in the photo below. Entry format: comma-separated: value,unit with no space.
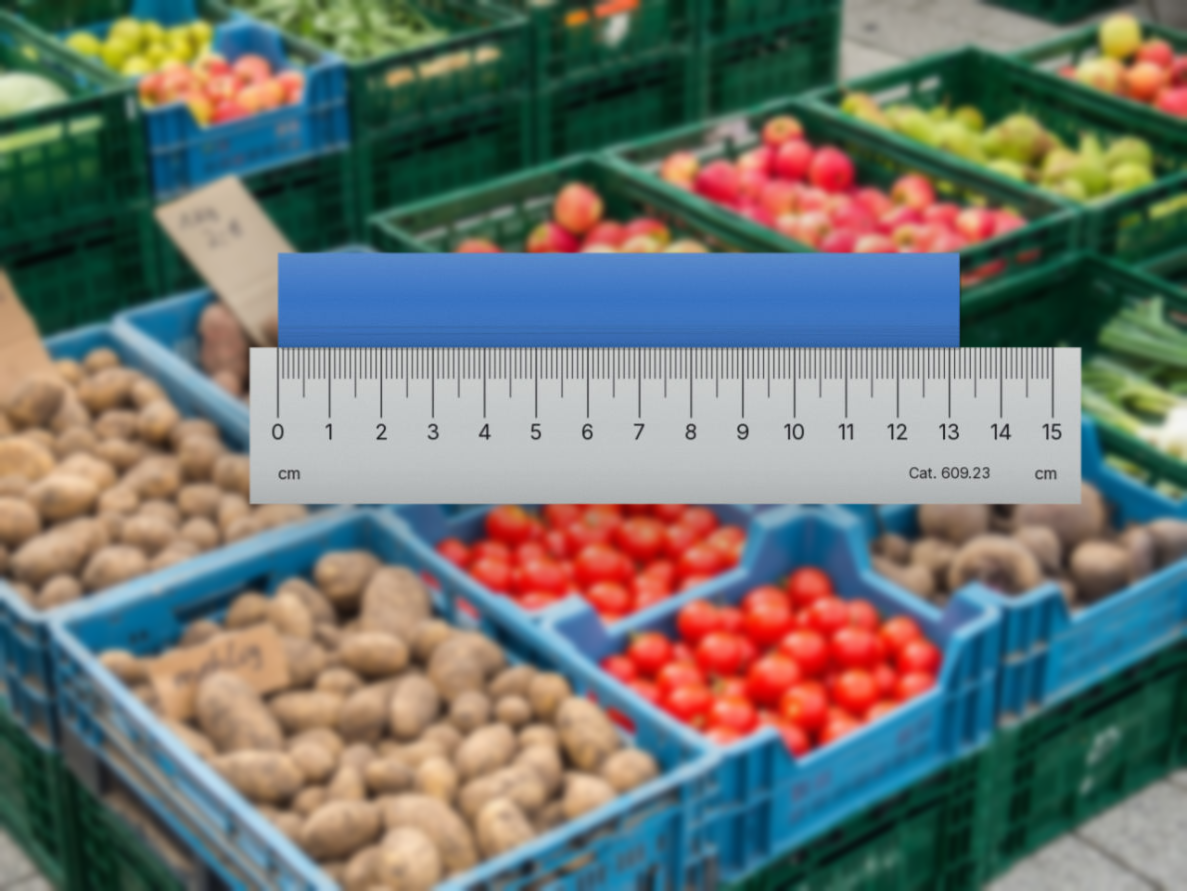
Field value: 13.2,cm
